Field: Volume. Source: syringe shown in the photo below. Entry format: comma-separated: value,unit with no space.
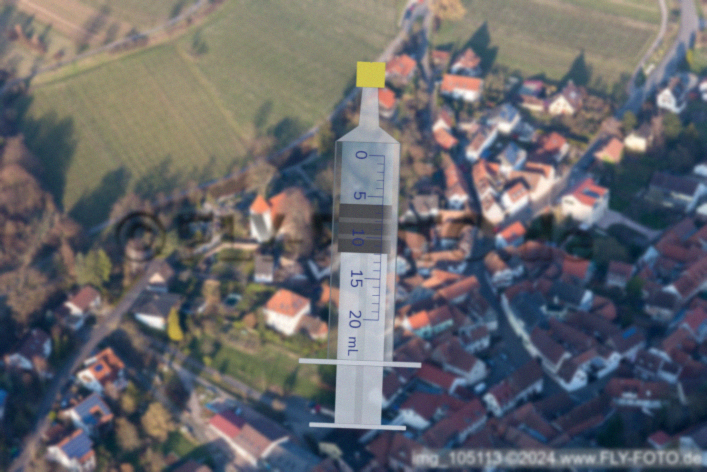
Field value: 6,mL
